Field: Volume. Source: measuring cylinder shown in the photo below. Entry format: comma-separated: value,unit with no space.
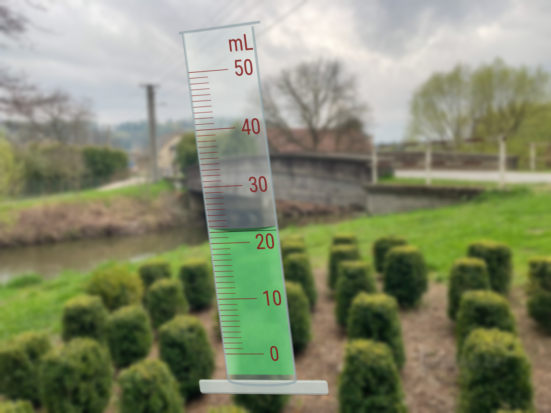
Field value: 22,mL
